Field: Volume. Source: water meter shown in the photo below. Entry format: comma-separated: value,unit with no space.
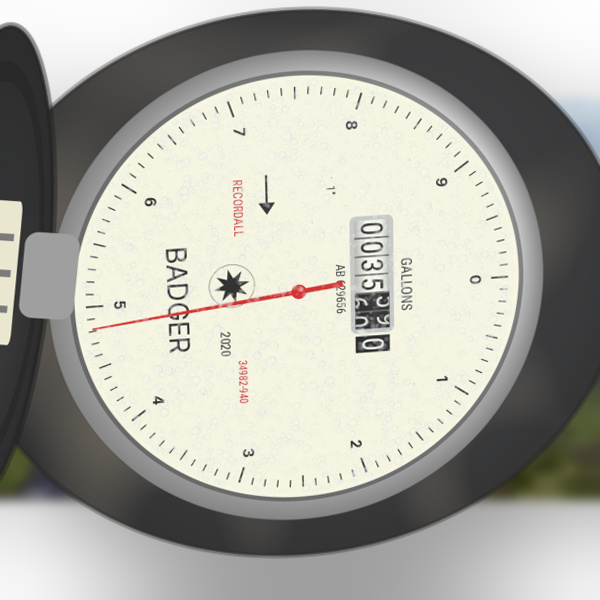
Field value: 35594.8,gal
